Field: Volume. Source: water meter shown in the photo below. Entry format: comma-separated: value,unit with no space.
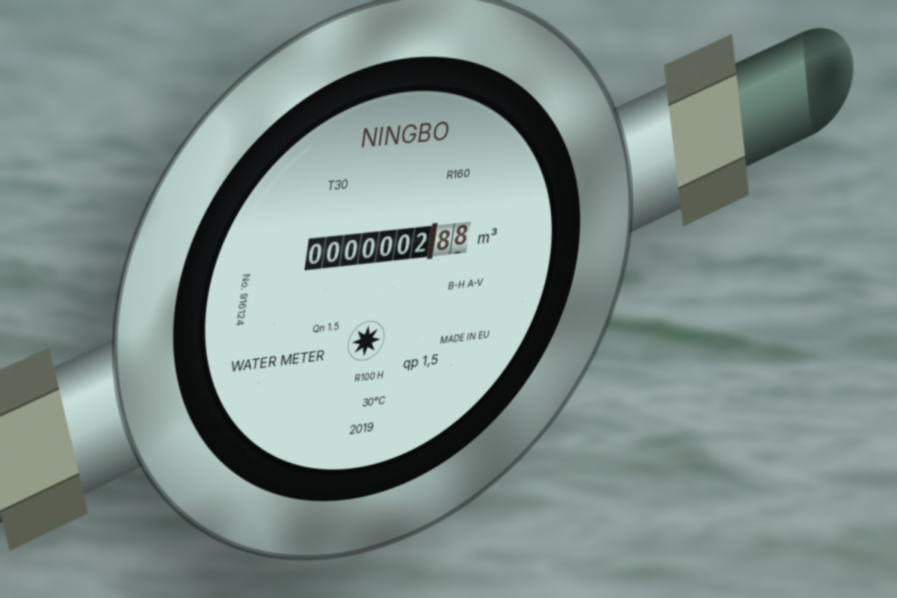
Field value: 2.88,m³
